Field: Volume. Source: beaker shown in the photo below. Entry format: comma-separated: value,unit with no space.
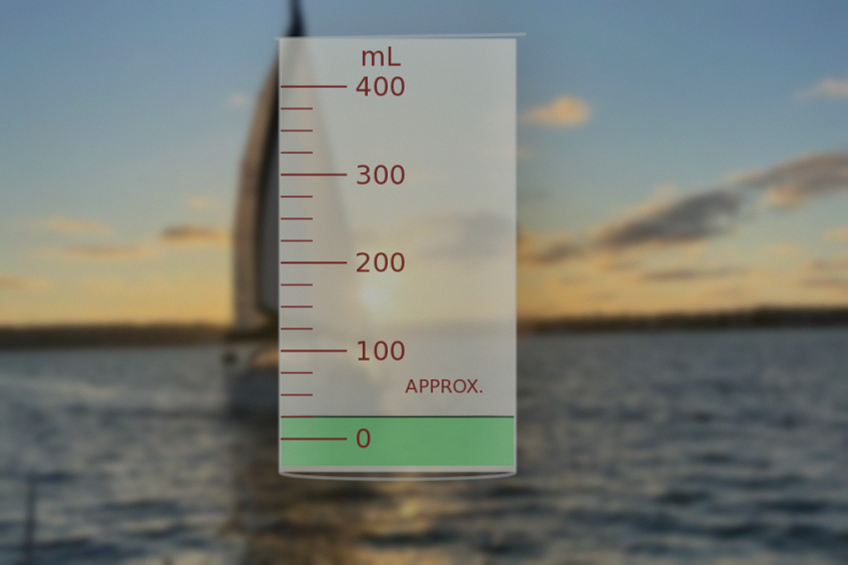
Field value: 25,mL
